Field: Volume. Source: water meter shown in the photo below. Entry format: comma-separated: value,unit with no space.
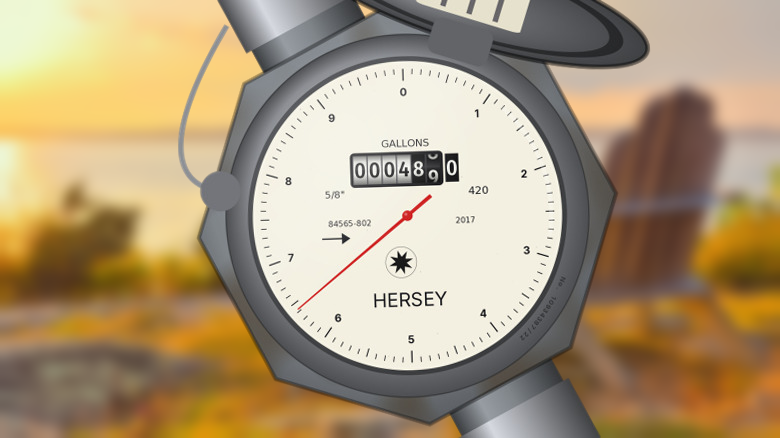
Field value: 4886.4,gal
